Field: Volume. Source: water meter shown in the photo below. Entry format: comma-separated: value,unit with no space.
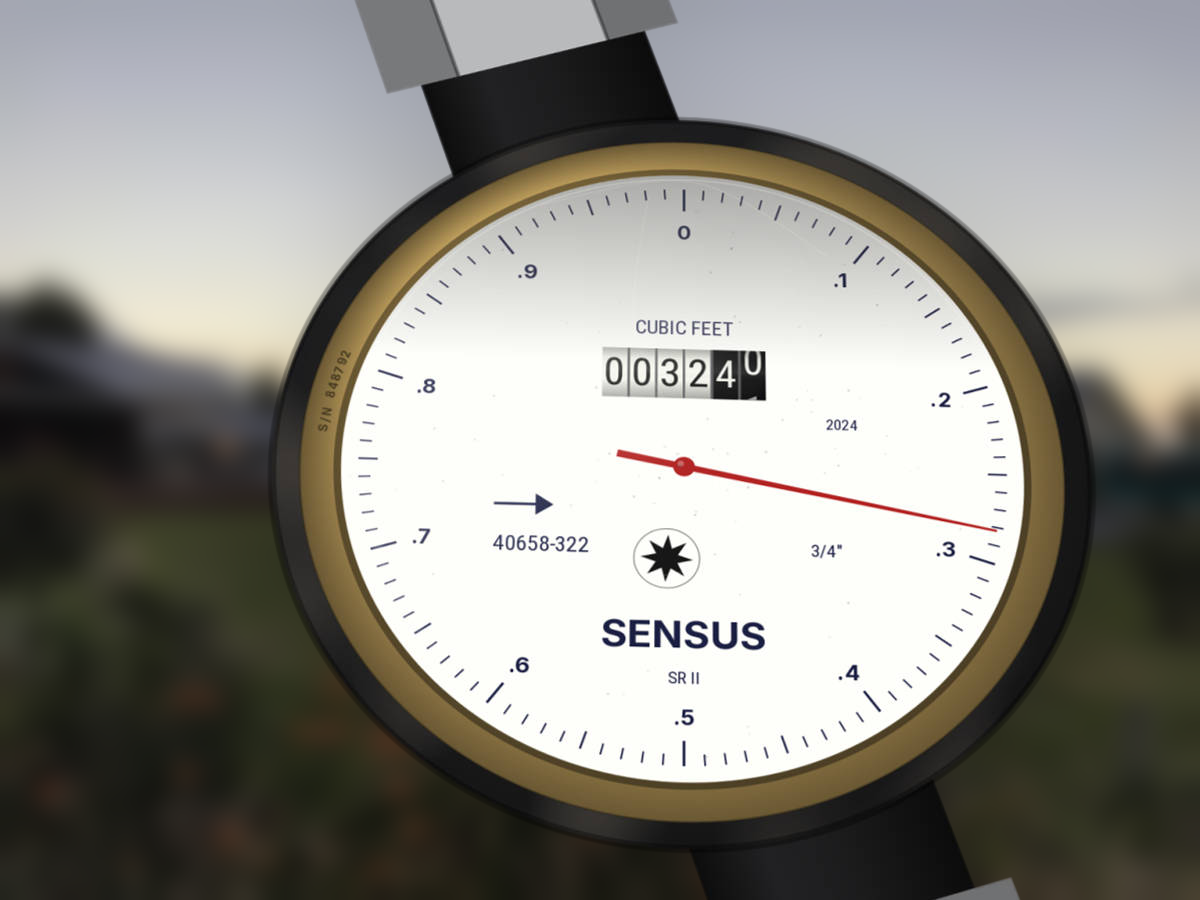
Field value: 3240.28,ft³
